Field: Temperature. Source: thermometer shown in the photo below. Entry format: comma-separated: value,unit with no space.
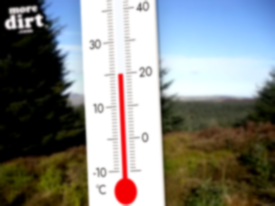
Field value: 20,°C
